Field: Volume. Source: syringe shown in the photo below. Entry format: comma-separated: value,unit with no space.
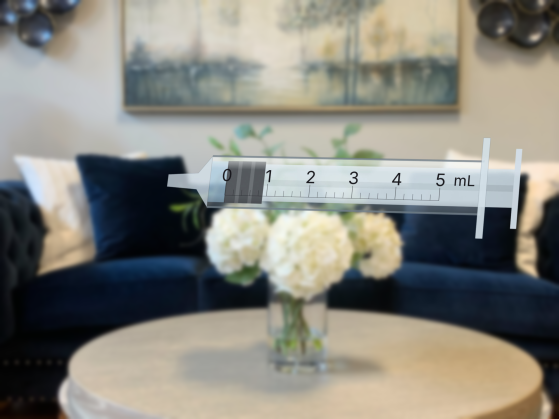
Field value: 0,mL
